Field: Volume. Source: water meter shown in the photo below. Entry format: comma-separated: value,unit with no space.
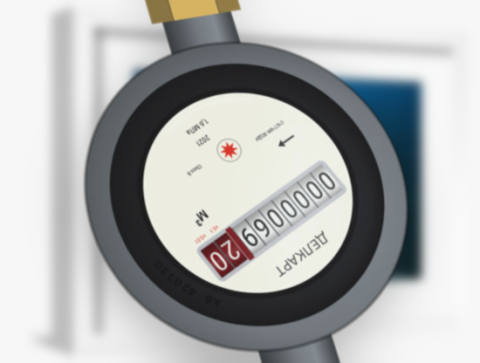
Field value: 69.20,m³
